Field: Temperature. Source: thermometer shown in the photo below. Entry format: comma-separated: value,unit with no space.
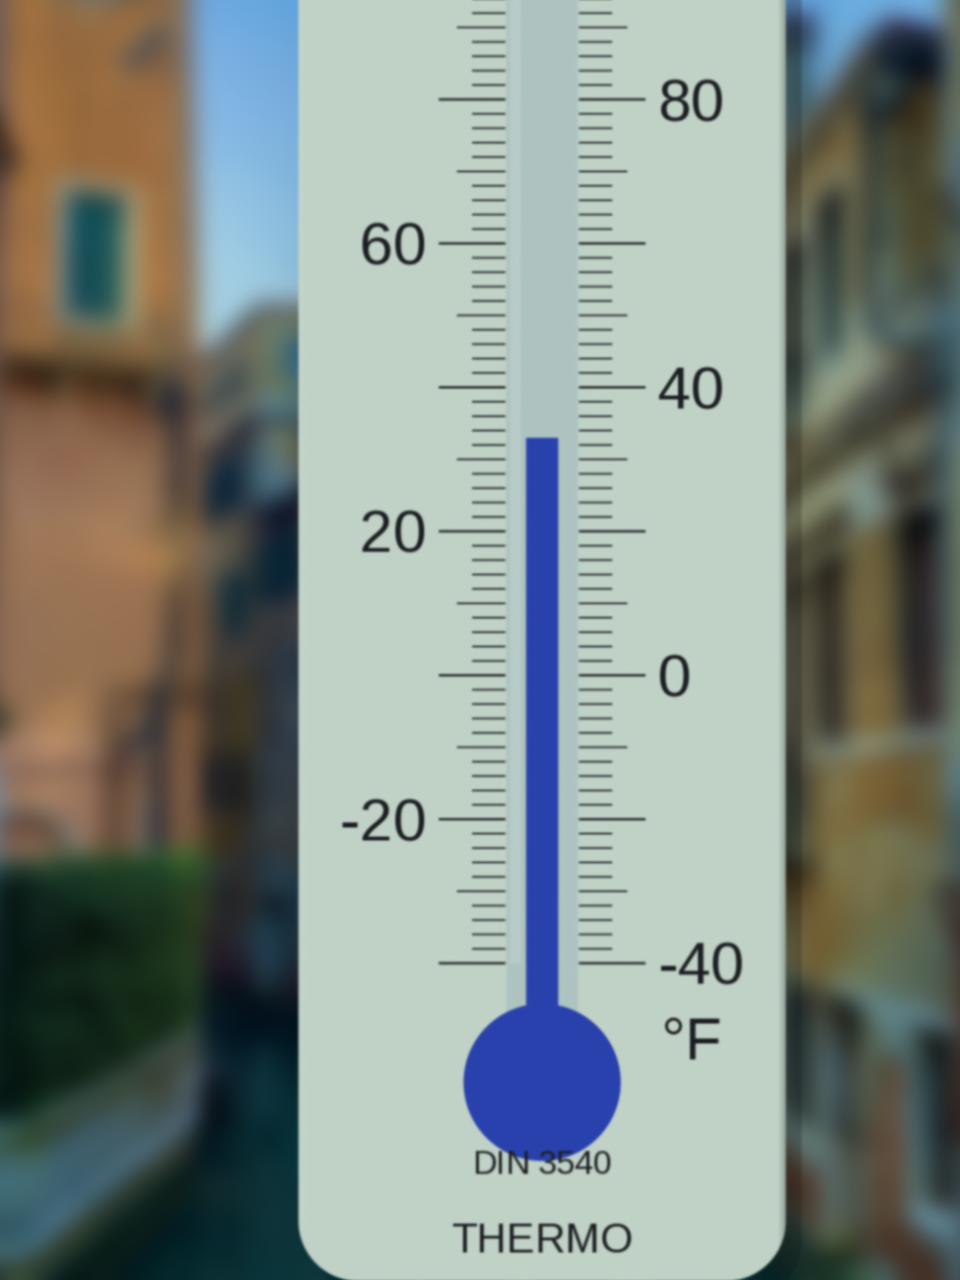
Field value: 33,°F
